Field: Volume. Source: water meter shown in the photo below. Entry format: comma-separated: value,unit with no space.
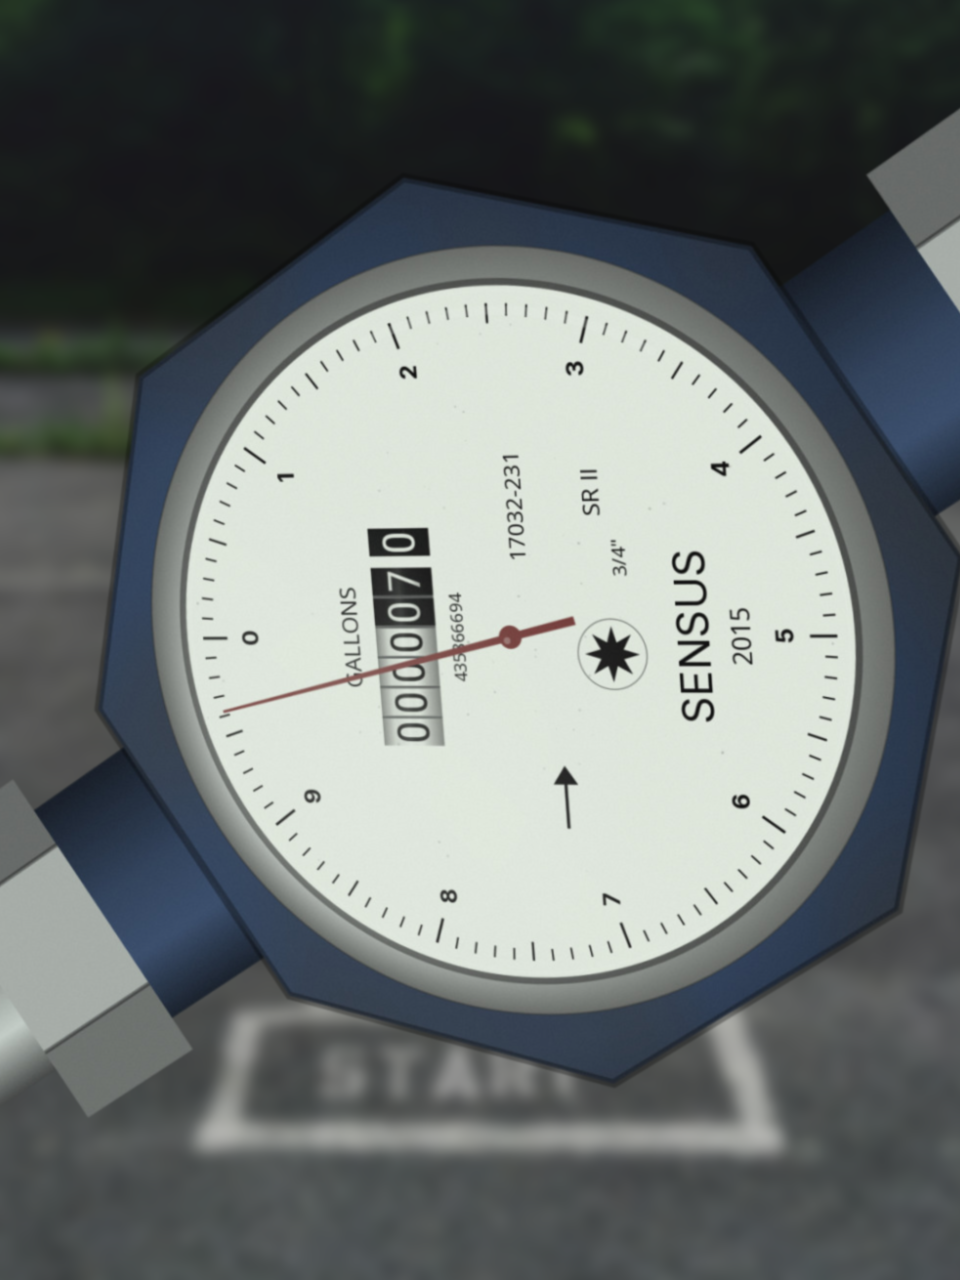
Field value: 69.6,gal
